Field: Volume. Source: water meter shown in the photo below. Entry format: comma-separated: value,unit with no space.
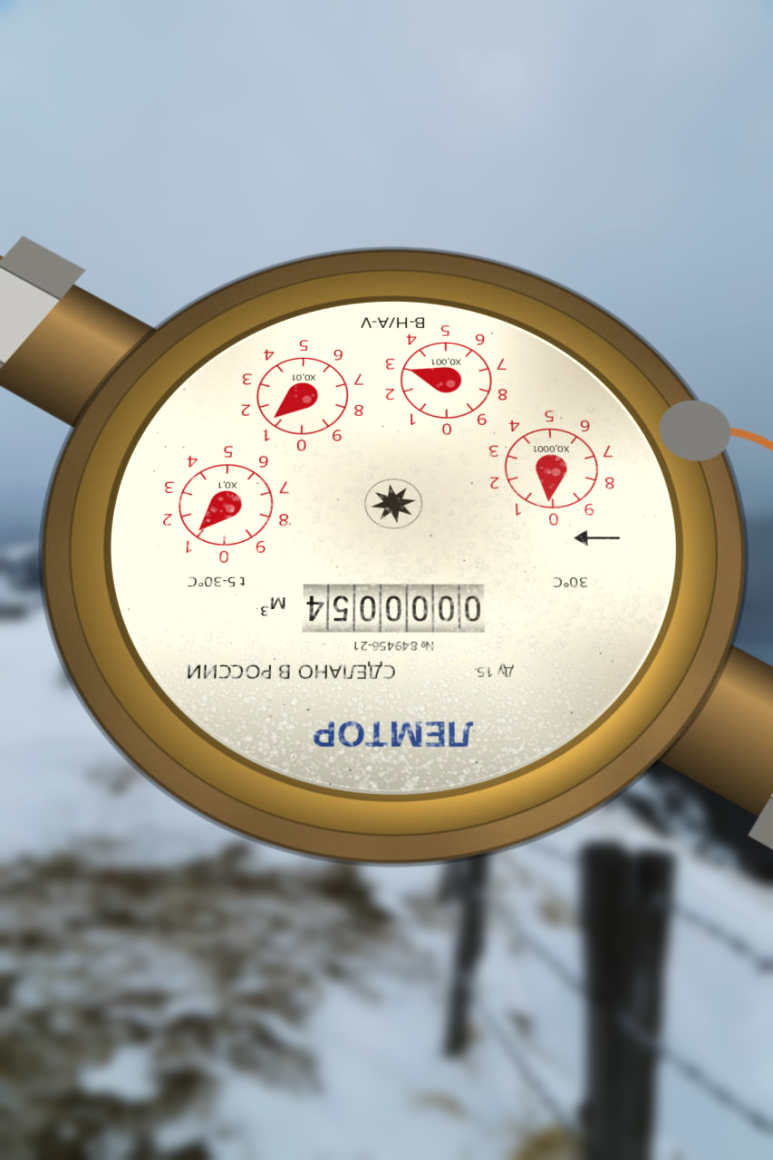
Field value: 54.1130,m³
